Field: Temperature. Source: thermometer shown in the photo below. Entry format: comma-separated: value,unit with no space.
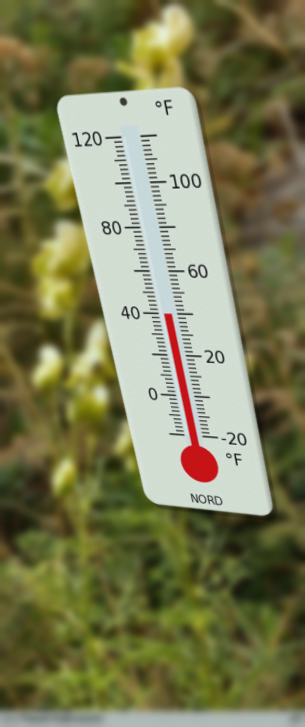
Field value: 40,°F
